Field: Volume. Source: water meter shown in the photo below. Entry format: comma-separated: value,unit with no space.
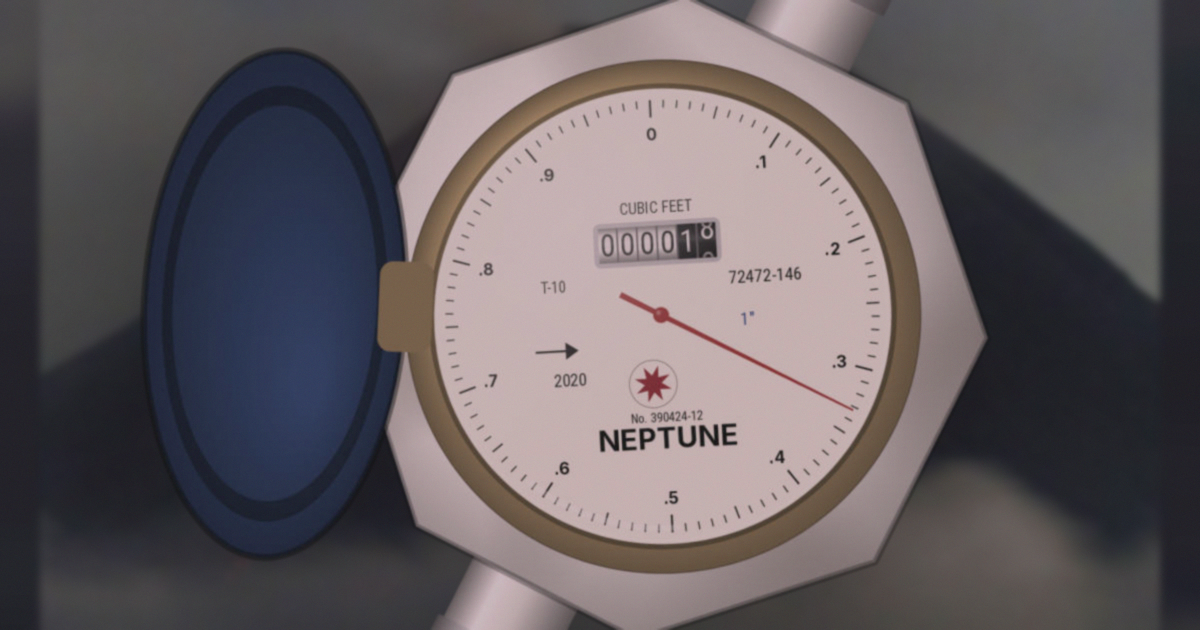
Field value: 18.33,ft³
